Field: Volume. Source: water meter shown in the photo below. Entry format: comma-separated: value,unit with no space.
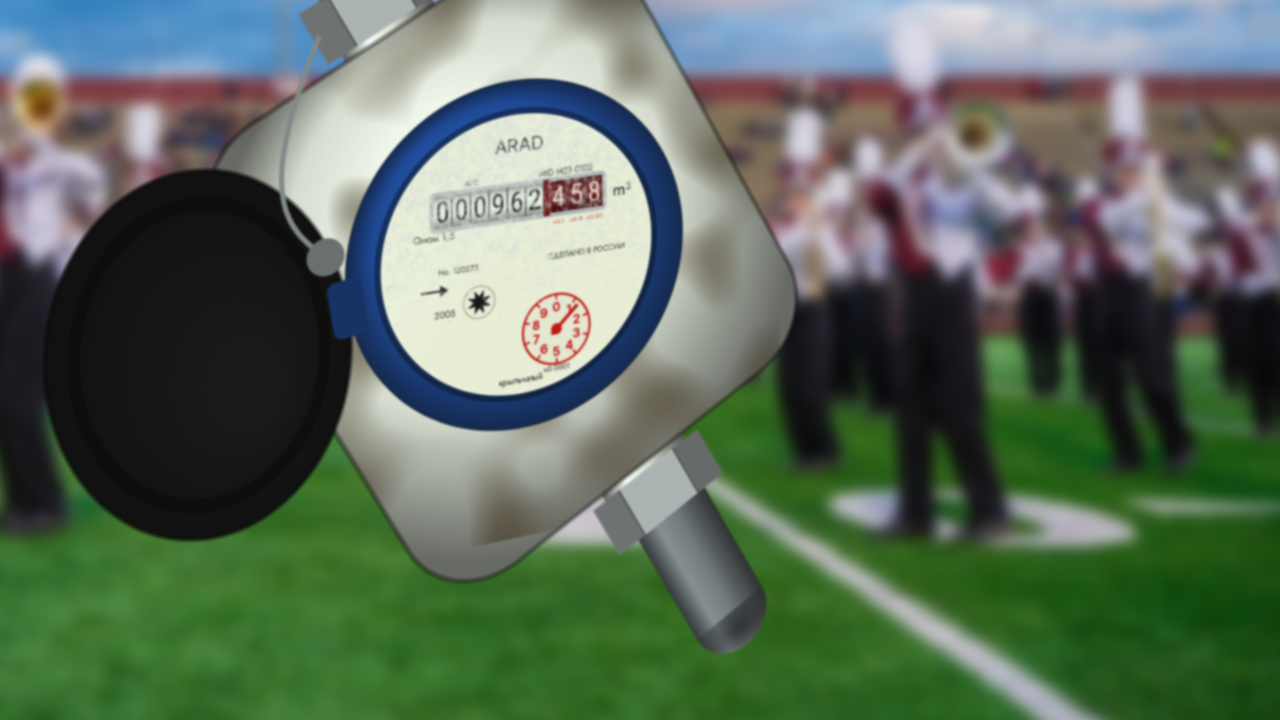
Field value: 962.4581,m³
